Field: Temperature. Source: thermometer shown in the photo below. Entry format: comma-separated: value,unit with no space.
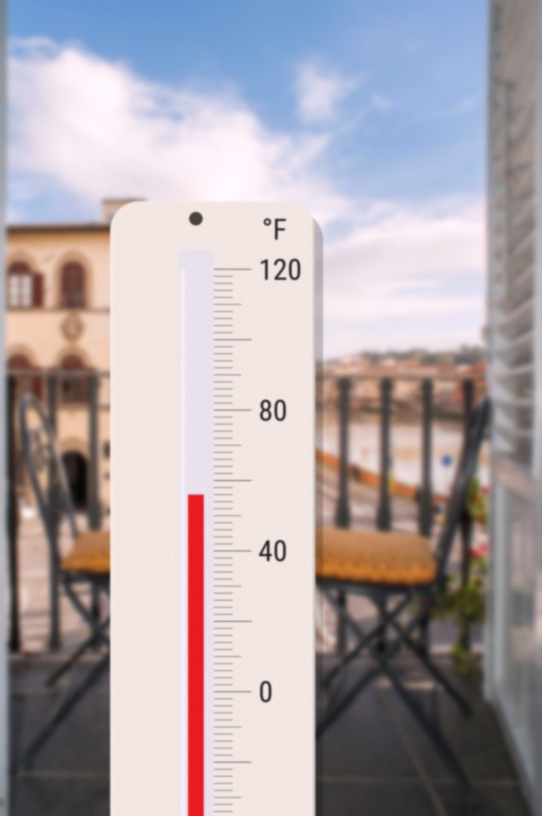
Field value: 56,°F
